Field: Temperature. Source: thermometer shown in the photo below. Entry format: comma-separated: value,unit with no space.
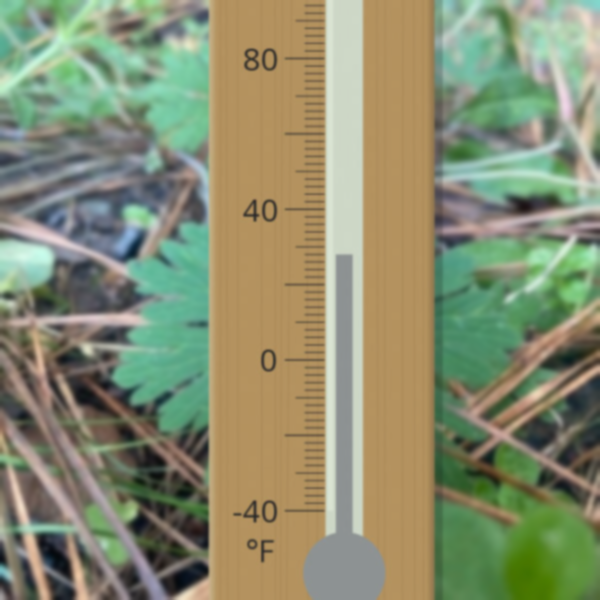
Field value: 28,°F
